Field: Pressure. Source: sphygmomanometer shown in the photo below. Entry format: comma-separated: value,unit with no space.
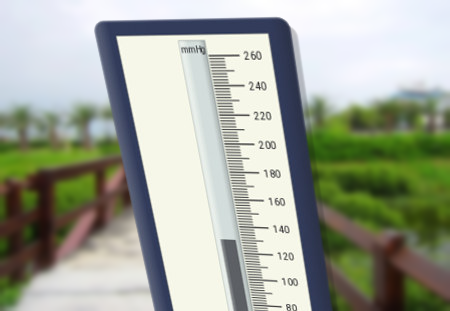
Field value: 130,mmHg
